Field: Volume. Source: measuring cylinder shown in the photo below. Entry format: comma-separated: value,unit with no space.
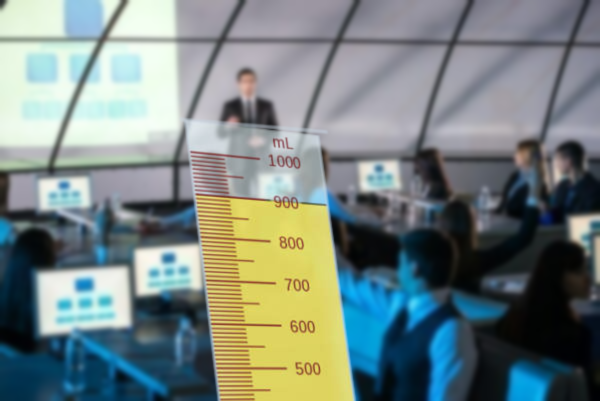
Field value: 900,mL
